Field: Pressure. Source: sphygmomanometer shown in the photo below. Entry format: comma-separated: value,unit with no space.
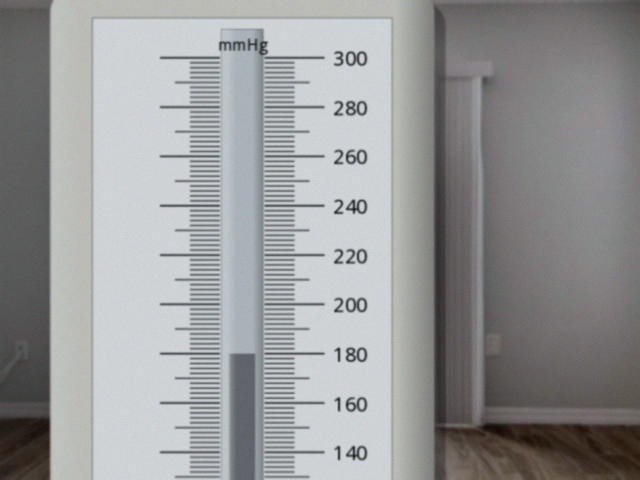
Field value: 180,mmHg
